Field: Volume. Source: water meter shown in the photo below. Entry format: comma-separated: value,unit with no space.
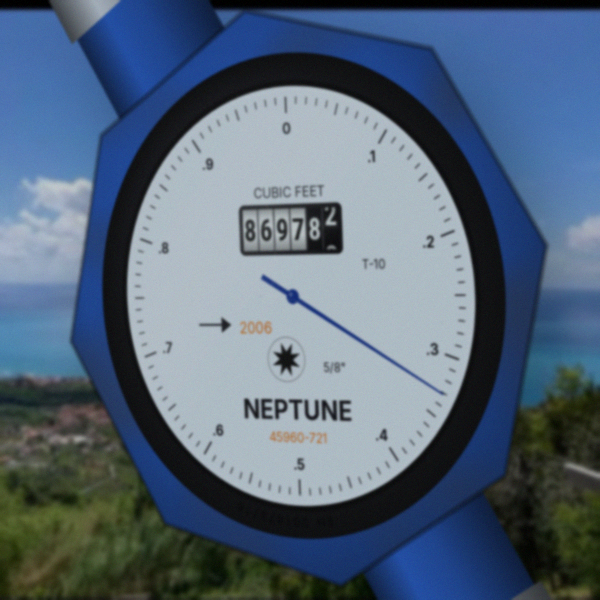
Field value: 869782.33,ft³
